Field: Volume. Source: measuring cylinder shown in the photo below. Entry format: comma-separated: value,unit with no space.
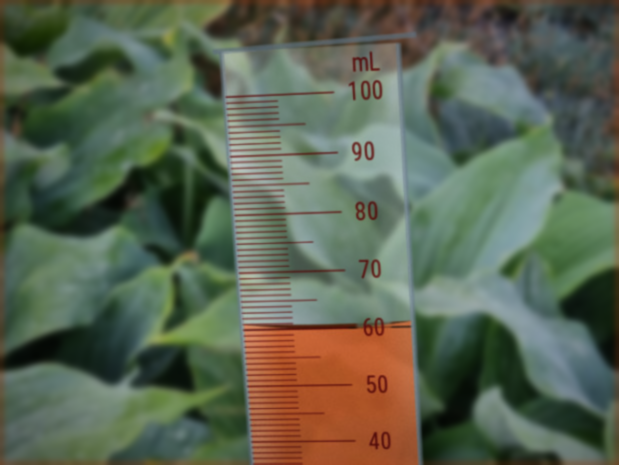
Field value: 60,mL
